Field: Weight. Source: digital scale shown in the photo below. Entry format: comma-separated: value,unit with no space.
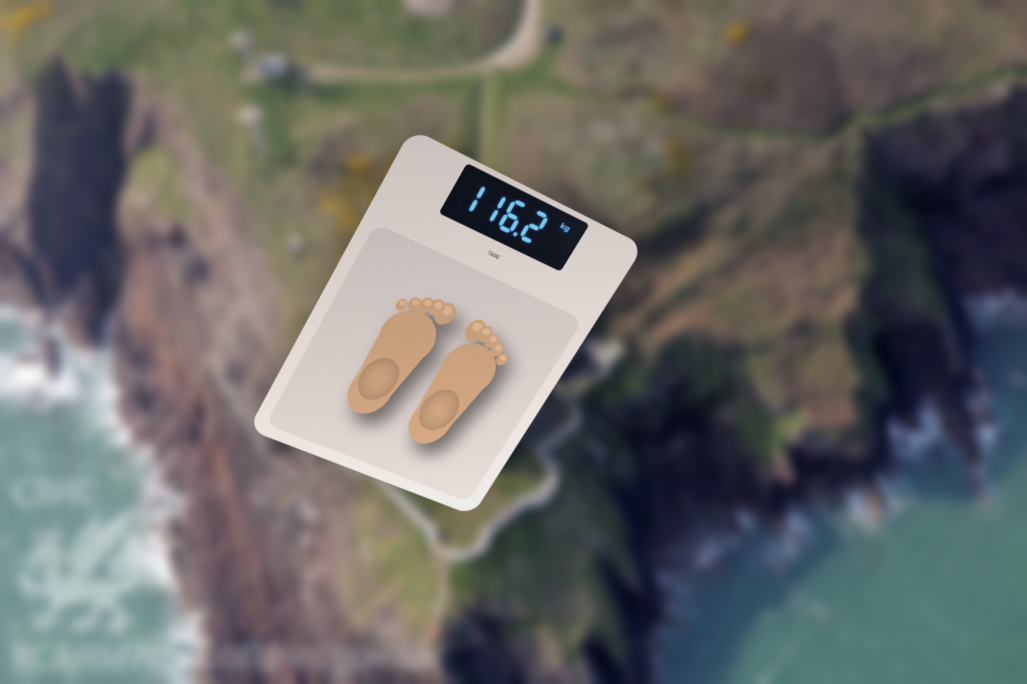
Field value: 116.2,kg
